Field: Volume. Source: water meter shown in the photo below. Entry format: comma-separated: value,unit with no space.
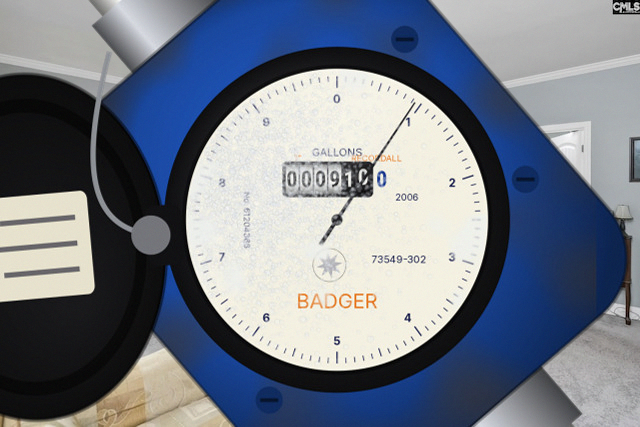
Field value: 9100.9,gal
